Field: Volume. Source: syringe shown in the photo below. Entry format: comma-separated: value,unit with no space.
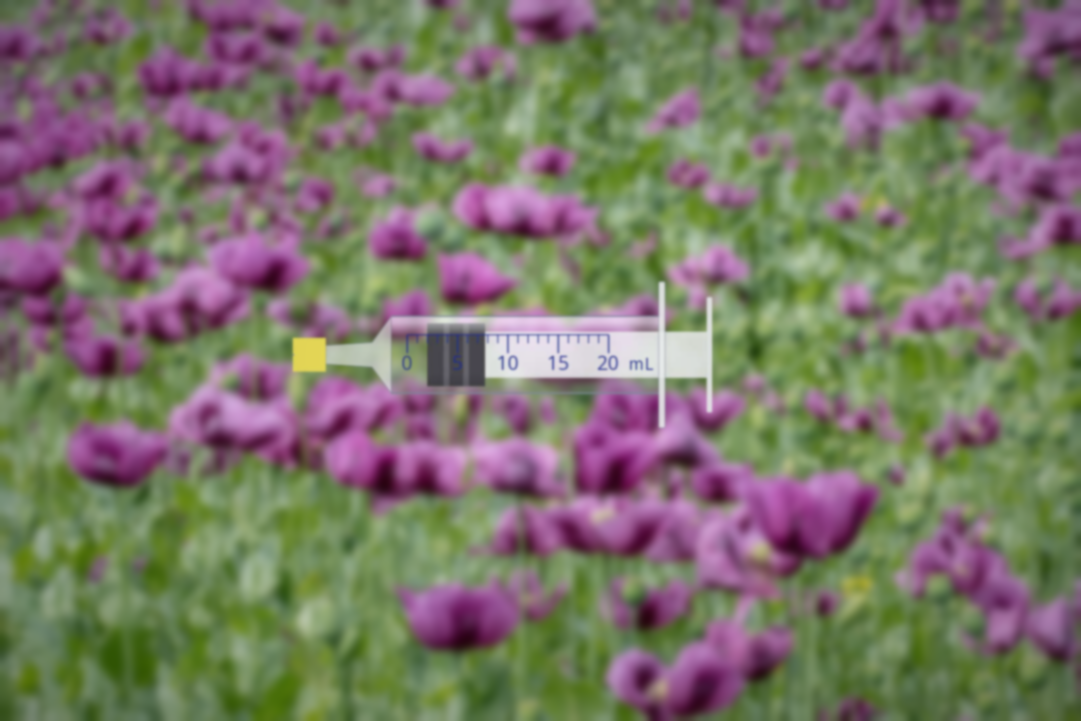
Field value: 2,mL
